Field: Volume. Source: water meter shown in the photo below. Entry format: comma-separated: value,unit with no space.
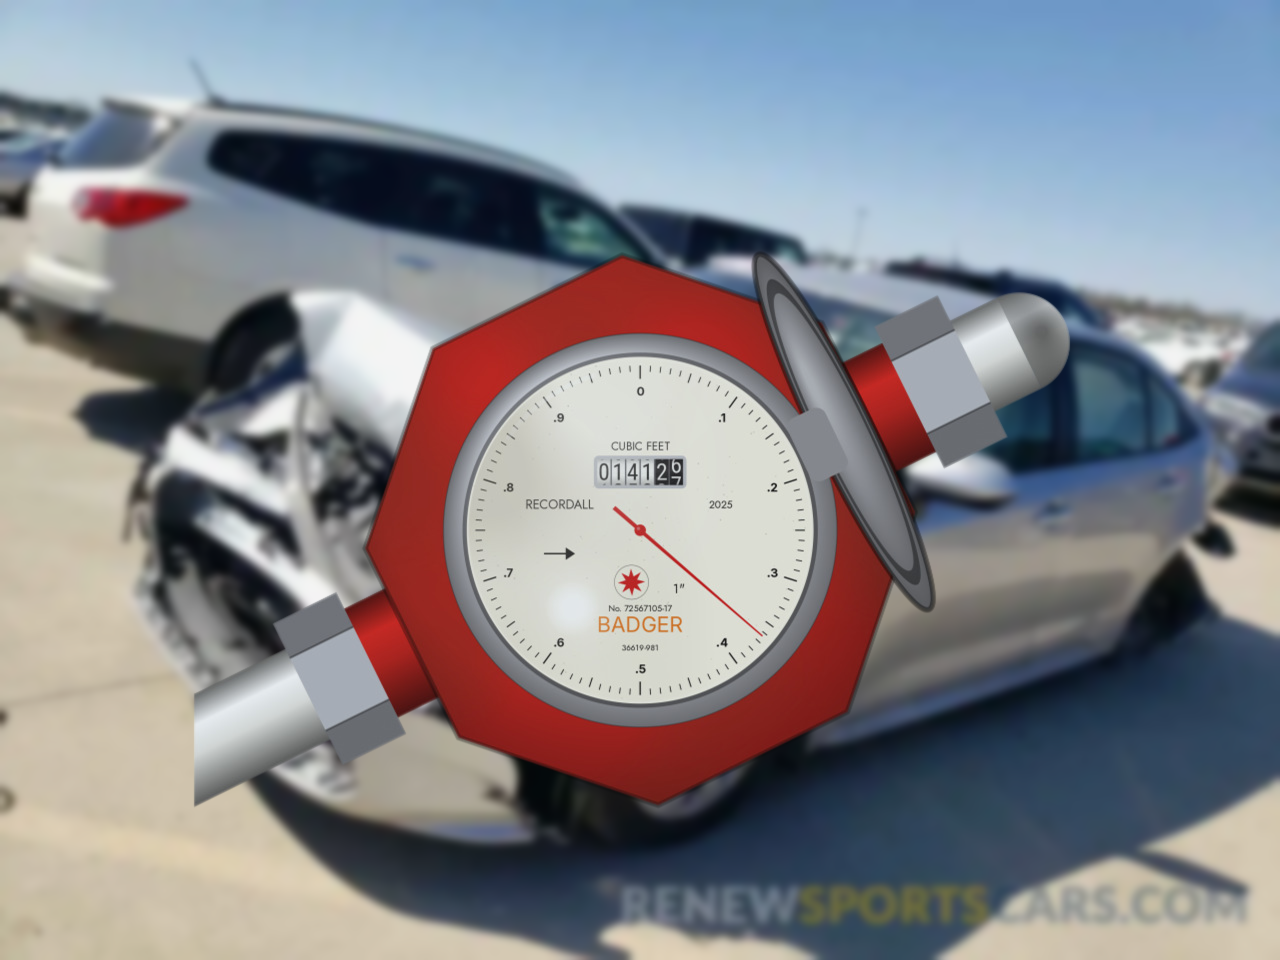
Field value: 14126.36,ft³
